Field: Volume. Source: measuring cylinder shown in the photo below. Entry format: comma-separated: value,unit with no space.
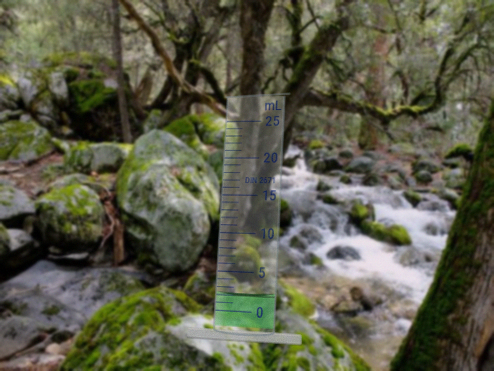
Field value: 2,mL
